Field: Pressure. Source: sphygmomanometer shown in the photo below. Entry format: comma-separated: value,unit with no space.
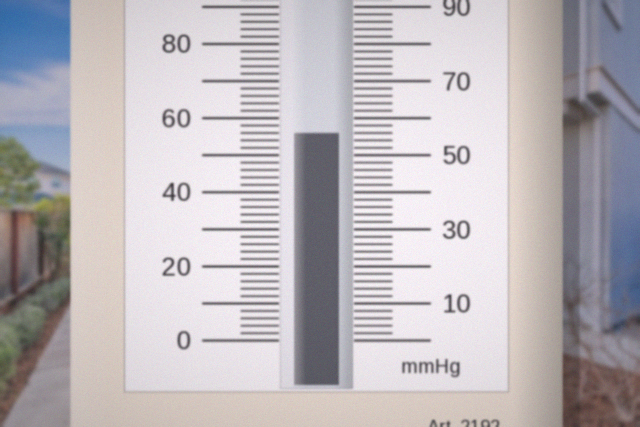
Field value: 56,mmHg
